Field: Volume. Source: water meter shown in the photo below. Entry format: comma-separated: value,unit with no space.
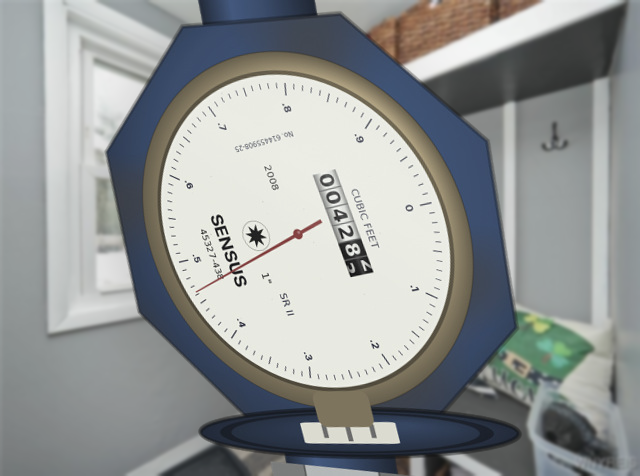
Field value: 4282.46,ft³
